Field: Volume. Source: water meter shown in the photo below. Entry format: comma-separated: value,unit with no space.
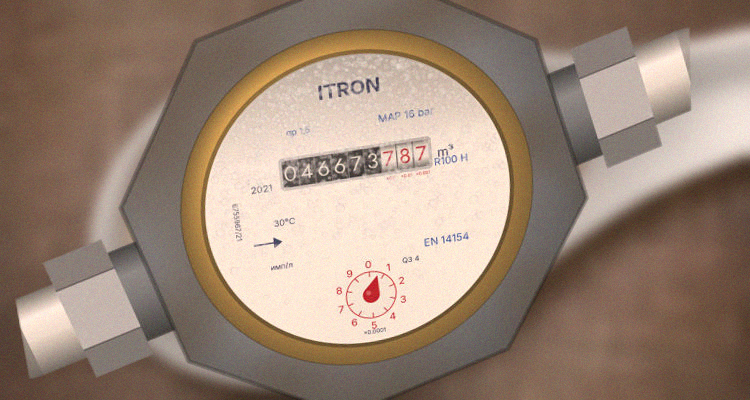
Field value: 46673.7870,m³
